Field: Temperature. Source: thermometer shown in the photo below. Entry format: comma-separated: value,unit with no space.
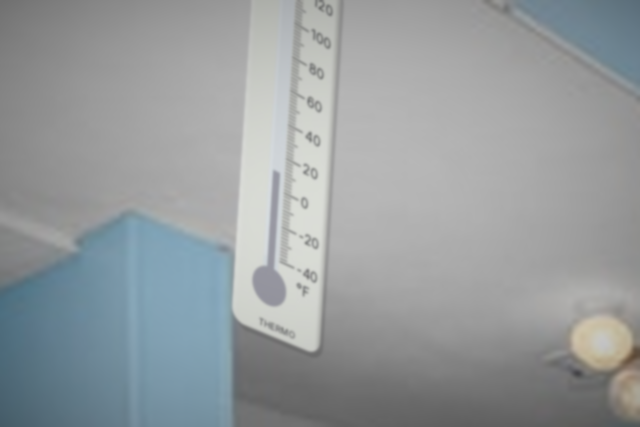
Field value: 10,°F
